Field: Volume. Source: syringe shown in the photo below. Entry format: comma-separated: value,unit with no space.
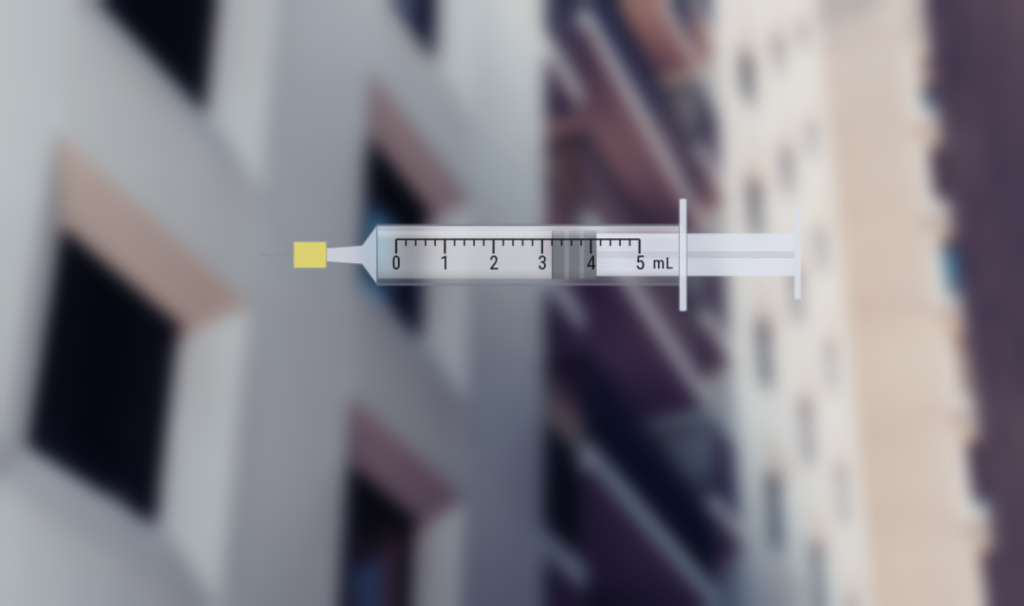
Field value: 3.2,mL
